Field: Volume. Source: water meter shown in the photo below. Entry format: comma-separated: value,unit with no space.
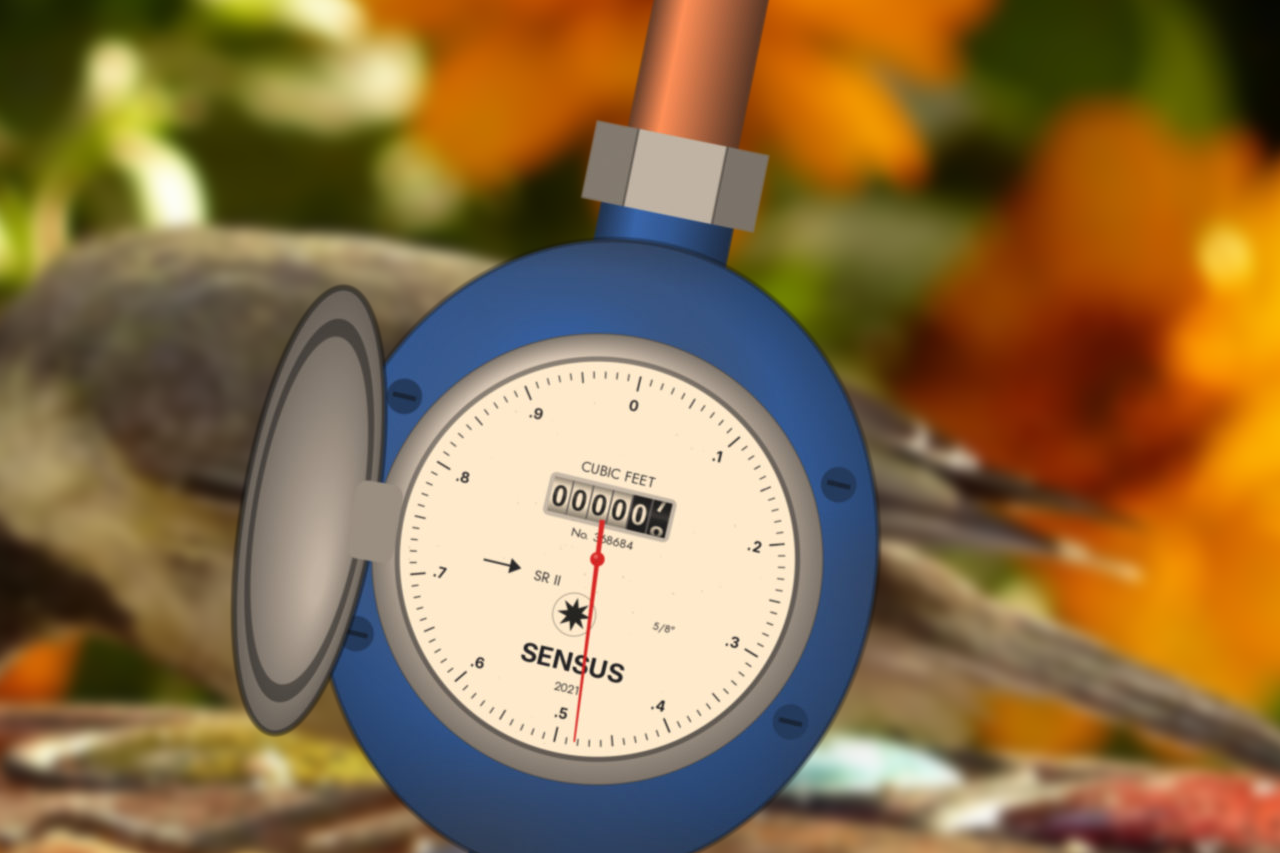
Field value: 7.48,ft³
